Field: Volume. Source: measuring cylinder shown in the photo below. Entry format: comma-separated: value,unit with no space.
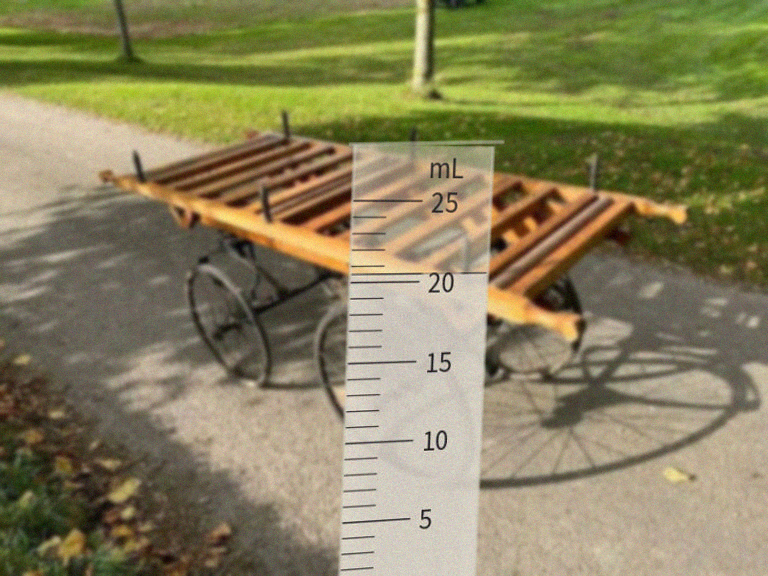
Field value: 20.5,mL
